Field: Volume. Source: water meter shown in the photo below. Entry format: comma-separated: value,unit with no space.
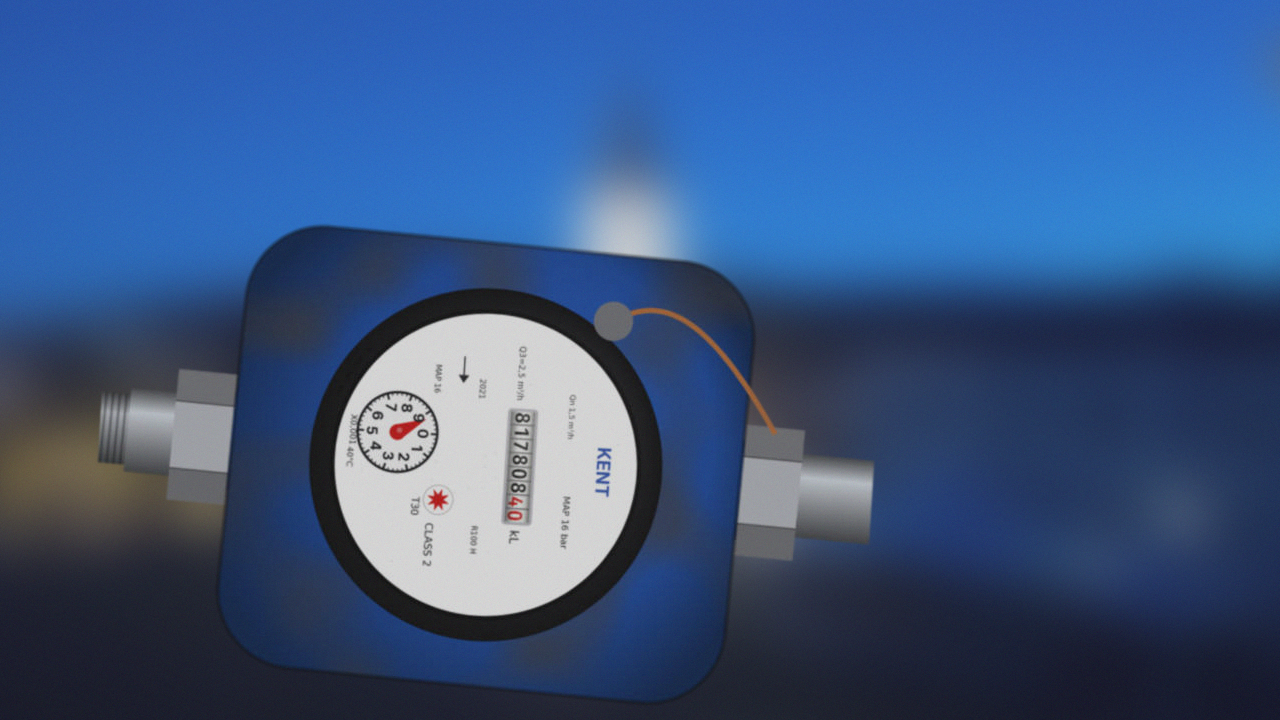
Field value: 817808.399,kL
